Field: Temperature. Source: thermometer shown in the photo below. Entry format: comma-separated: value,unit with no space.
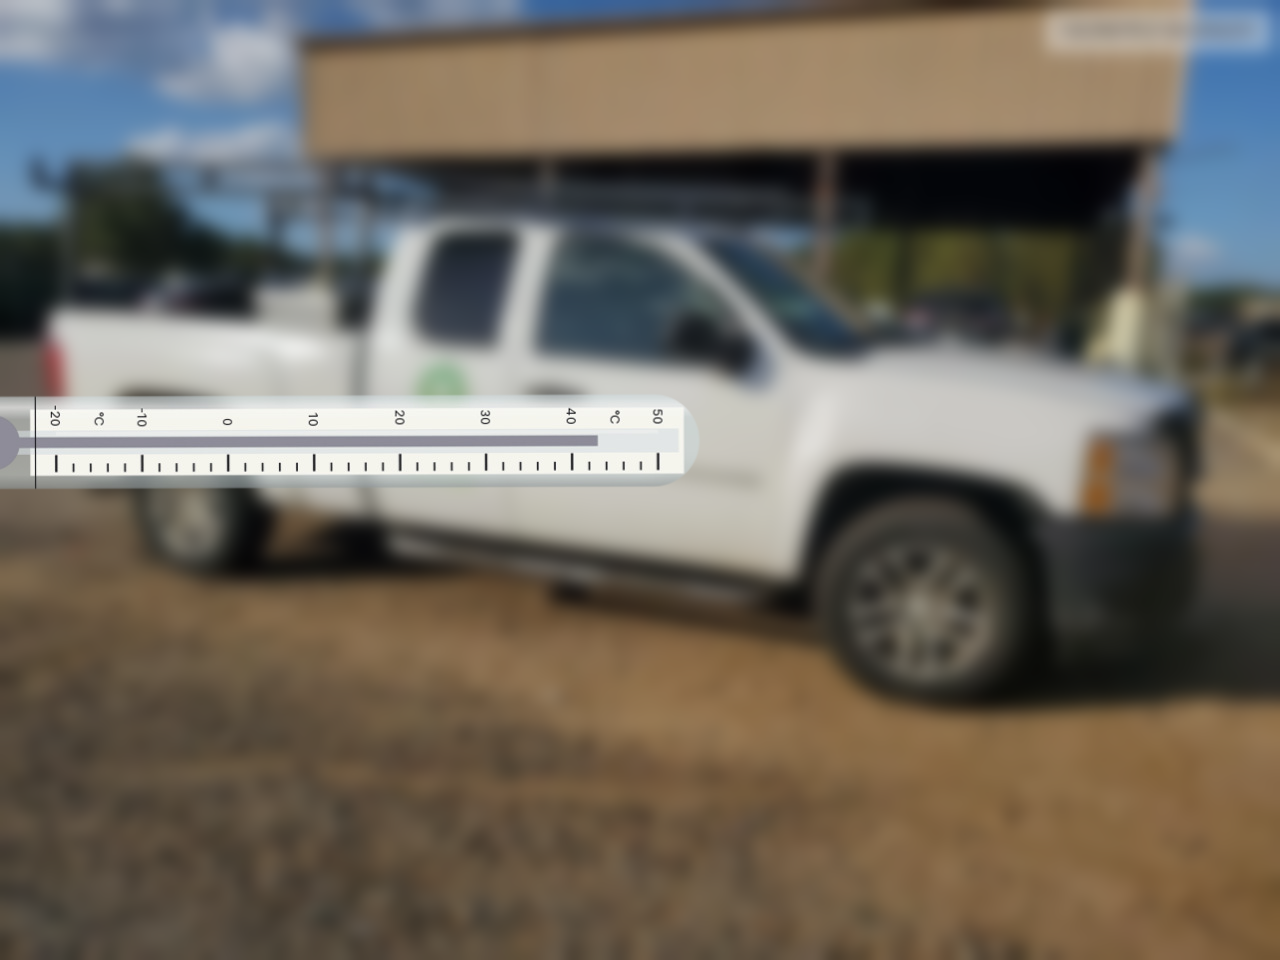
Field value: 43,°C
